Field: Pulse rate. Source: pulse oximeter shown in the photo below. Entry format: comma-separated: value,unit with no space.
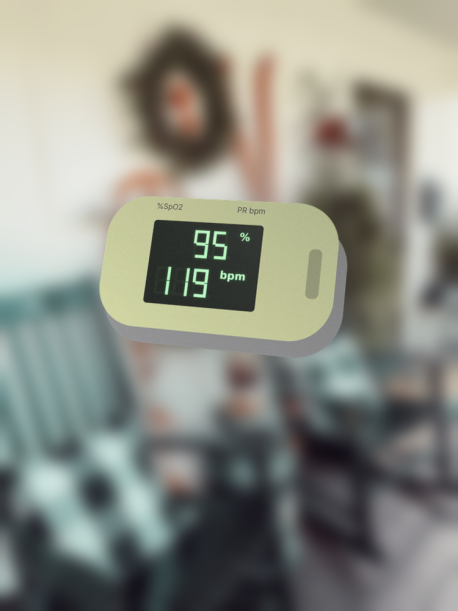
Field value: 119,bpm
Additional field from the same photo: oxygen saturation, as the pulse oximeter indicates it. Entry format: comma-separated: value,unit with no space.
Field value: 95,%
